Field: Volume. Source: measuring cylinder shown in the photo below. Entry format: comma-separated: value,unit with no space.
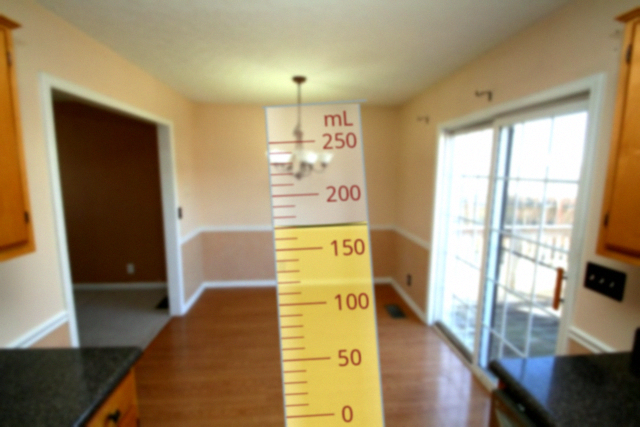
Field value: 170,mL
